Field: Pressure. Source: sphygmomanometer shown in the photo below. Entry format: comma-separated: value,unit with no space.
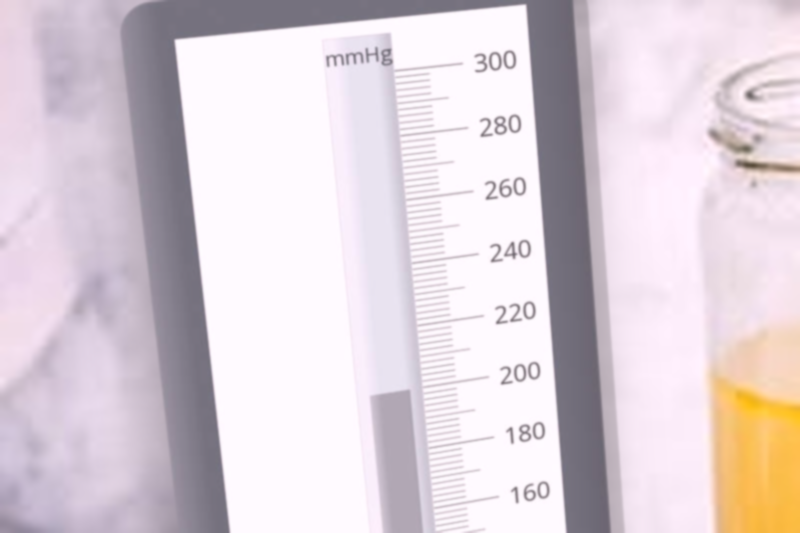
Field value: 200,mmHg
